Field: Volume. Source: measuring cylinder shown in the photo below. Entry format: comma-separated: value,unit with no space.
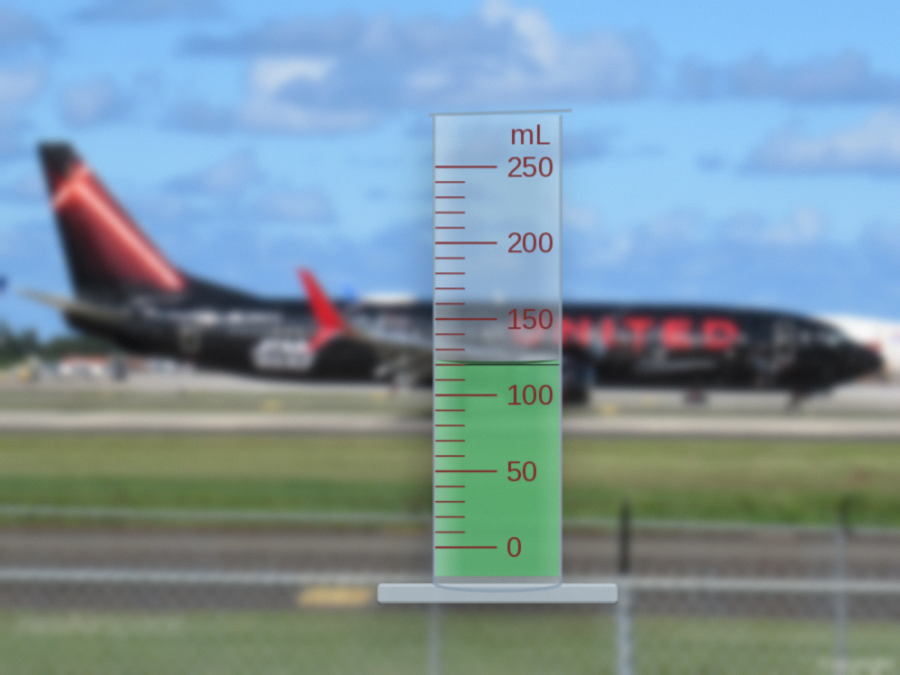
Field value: 120,mL
